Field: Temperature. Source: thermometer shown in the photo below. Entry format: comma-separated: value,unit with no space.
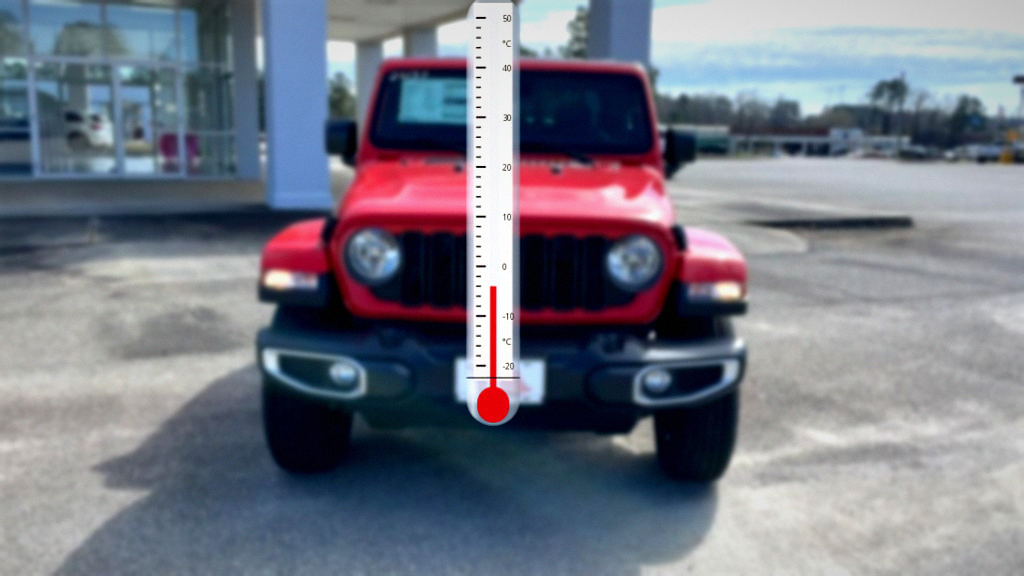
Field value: -4,°C
